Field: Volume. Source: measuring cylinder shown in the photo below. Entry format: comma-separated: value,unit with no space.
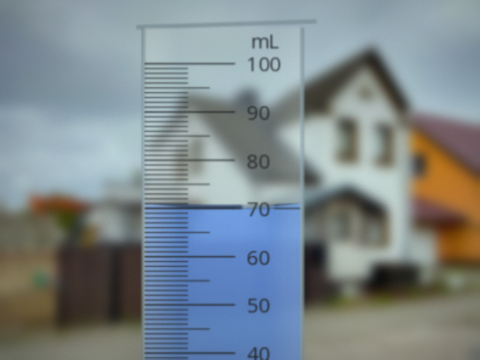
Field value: 70,mL
